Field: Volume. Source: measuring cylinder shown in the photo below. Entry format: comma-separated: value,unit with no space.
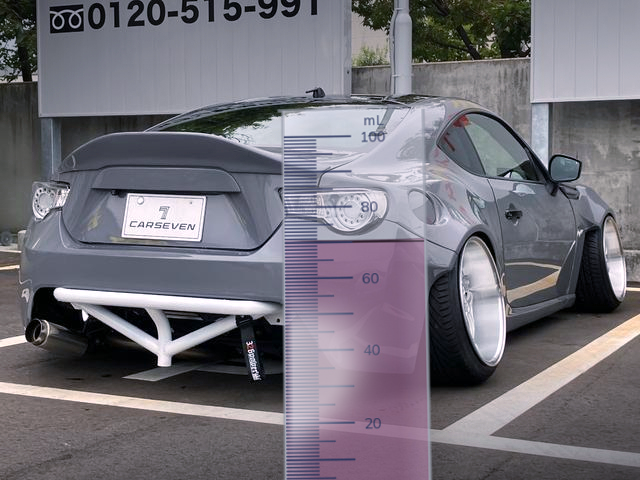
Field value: 70,mL
